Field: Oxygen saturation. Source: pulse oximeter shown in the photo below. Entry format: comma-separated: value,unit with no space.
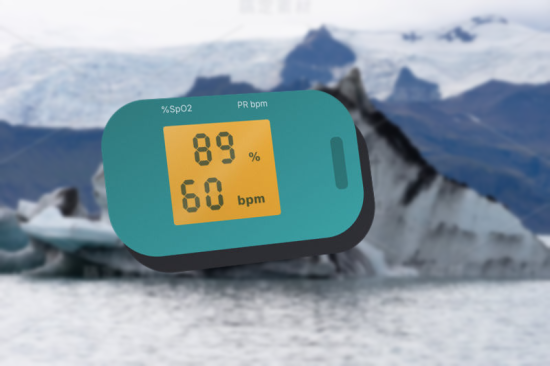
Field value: 89,%
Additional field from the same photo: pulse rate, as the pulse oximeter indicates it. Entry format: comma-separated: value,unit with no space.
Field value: 60,bpm
